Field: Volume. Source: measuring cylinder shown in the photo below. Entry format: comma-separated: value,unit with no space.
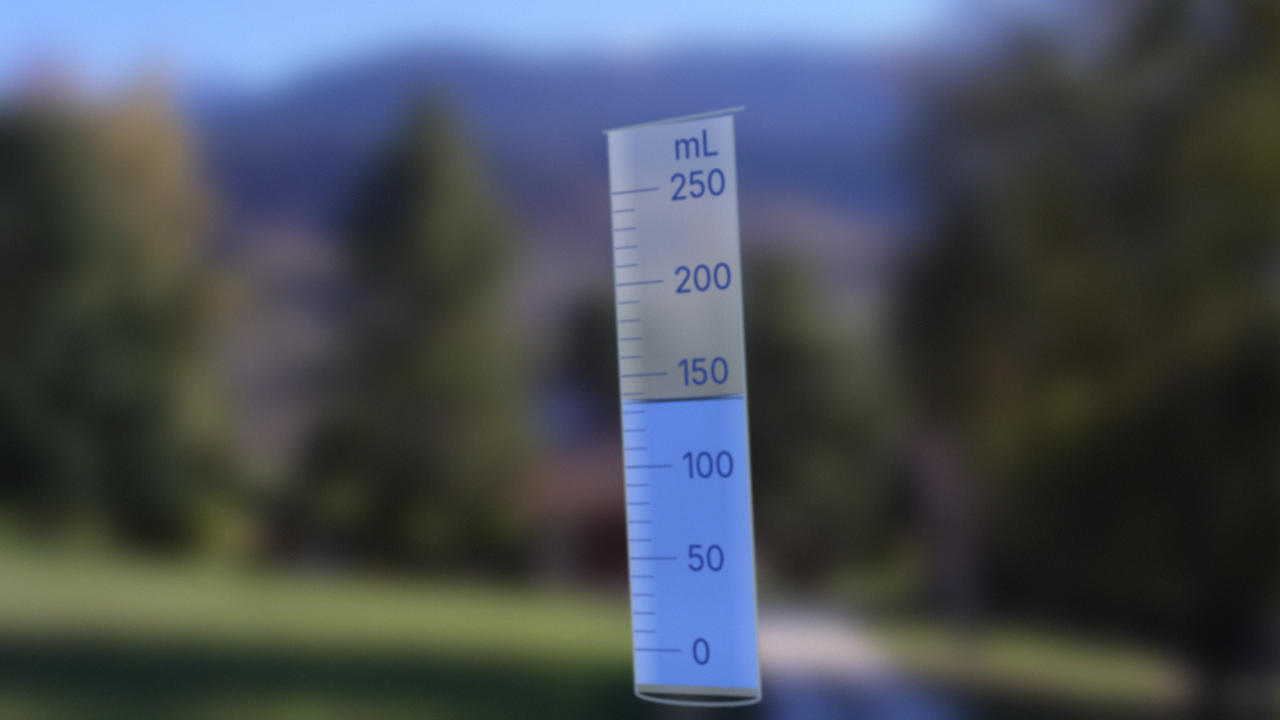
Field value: 135,mL
